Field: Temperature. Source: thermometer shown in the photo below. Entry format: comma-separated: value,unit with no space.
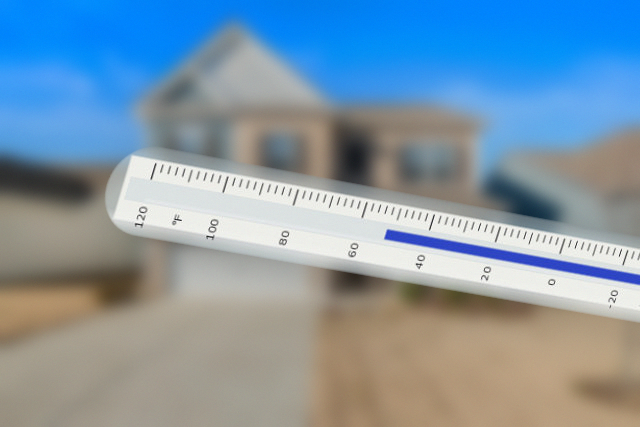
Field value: 52,°F
